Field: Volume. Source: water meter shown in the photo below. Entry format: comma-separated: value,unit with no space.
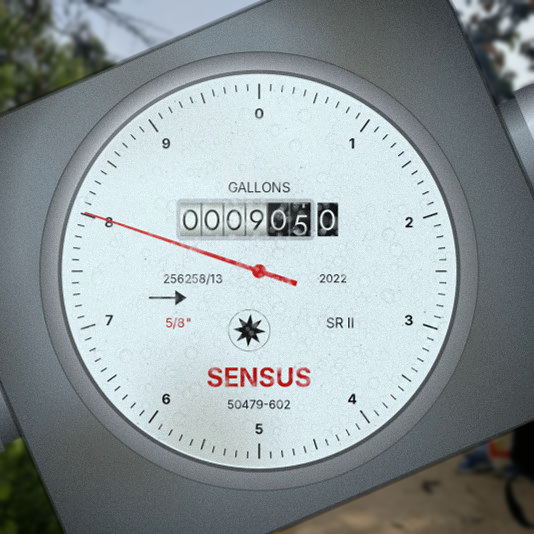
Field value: 9048.0,gal
